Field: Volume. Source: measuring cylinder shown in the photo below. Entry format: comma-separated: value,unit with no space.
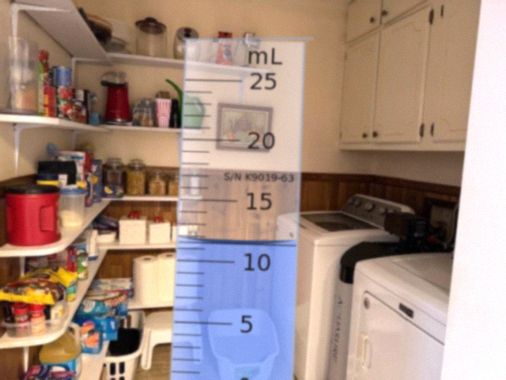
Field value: 11.5,mL
